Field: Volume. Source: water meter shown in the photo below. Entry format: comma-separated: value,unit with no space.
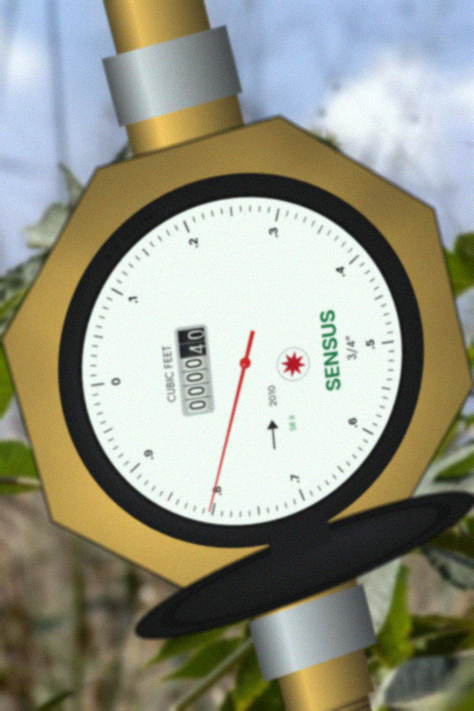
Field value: 39.80,ft³
